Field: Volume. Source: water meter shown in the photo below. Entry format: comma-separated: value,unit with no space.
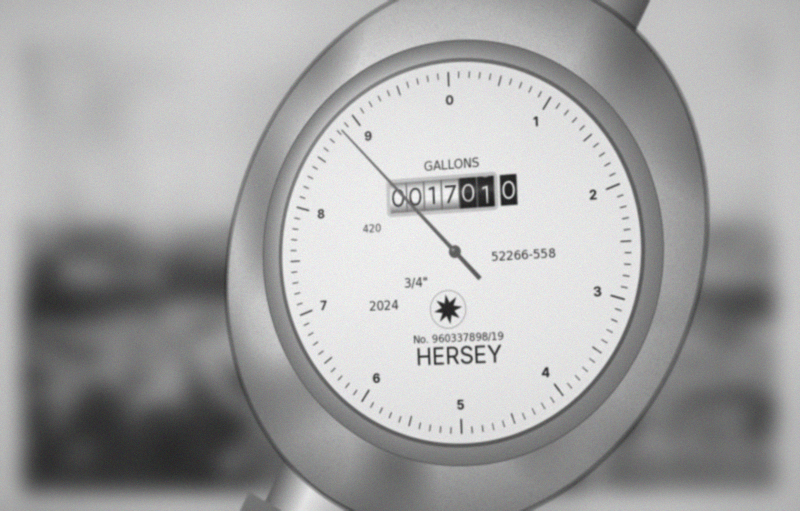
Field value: 17008.8,gal
